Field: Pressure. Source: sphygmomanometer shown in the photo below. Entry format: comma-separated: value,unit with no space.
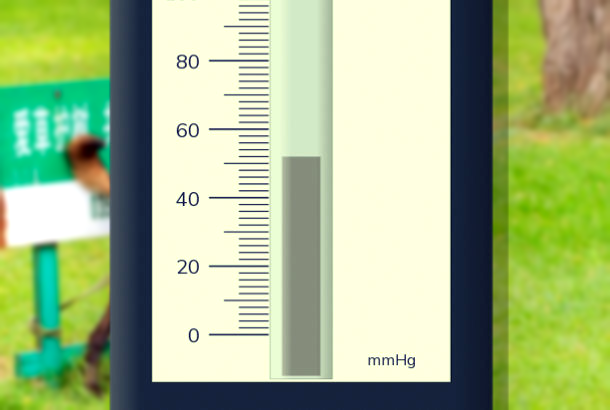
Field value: 52,mmHg
